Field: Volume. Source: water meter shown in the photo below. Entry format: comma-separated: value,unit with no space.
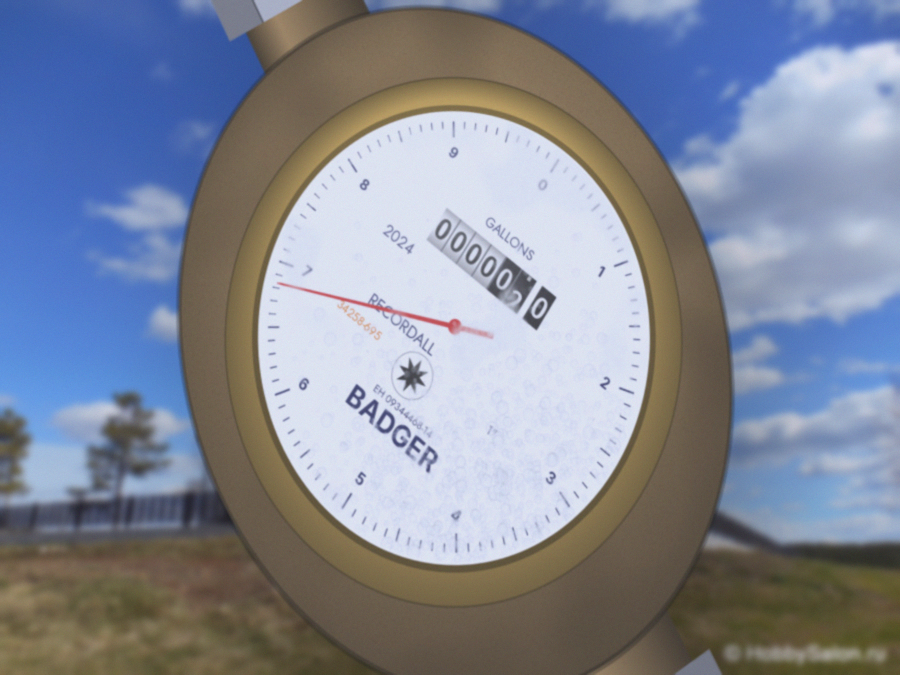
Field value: 16.8,gal
